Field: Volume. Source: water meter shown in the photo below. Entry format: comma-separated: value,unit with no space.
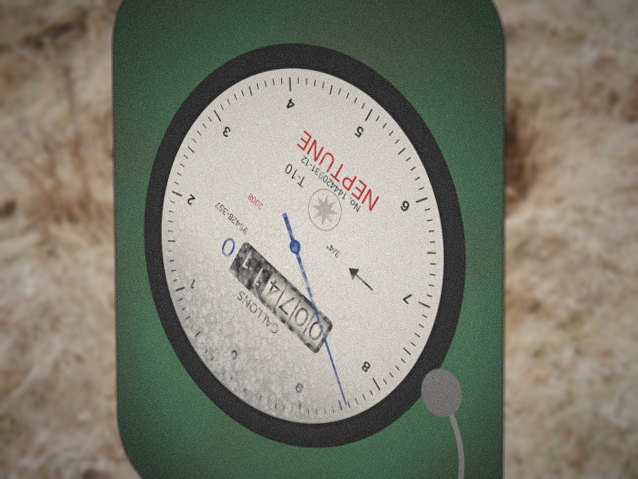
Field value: 74108.4,gal
